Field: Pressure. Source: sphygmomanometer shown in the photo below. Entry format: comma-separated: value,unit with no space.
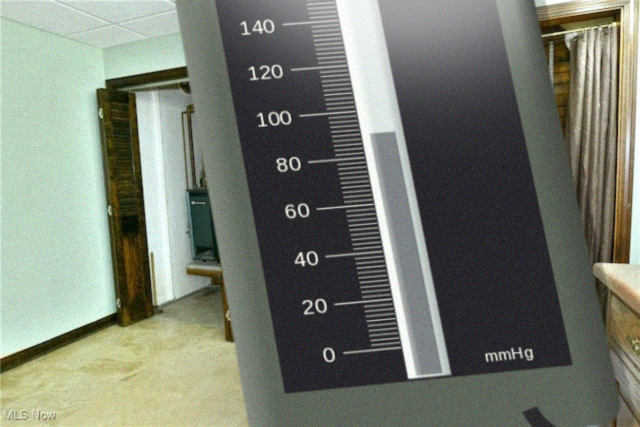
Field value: 90,mmHg
